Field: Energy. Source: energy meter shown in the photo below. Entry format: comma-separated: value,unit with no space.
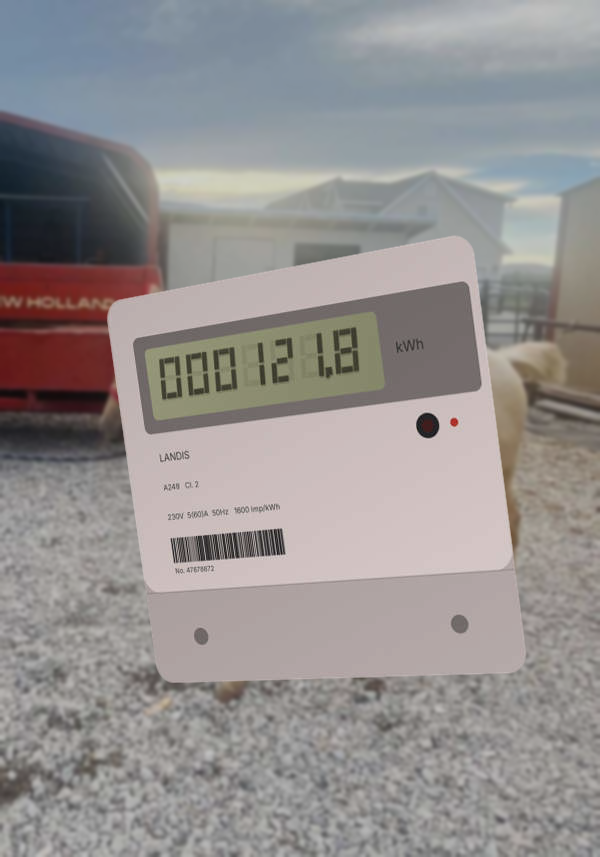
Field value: 121.8,kWh
